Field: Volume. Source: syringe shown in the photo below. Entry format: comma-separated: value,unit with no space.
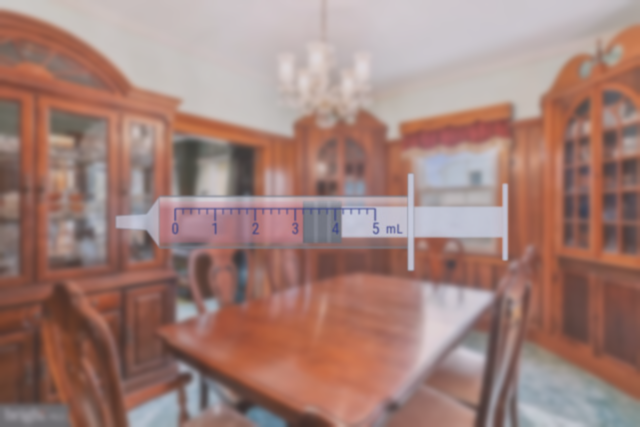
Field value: 3.2,mL
